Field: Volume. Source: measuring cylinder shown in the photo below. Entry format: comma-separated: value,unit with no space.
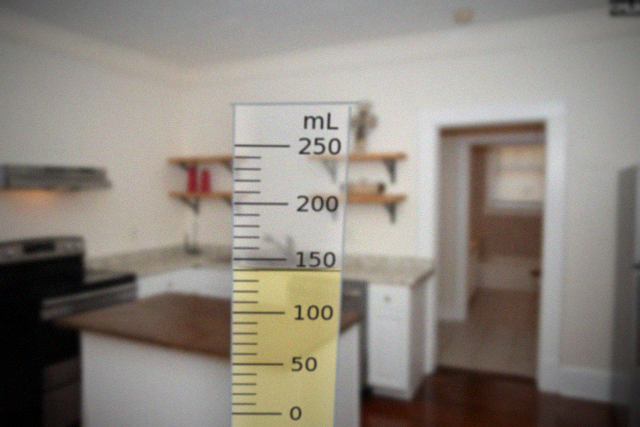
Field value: 140,mL
